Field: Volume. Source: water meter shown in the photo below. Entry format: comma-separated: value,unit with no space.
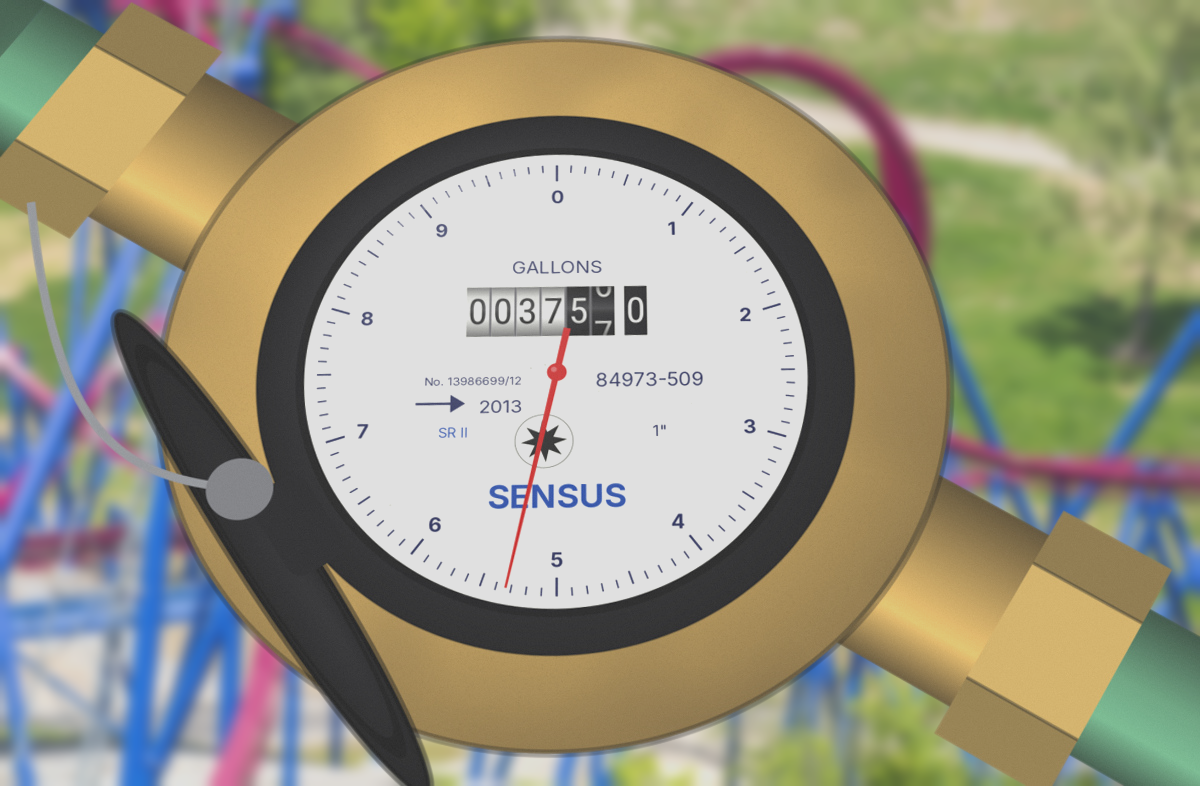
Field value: 37565.3,gal
